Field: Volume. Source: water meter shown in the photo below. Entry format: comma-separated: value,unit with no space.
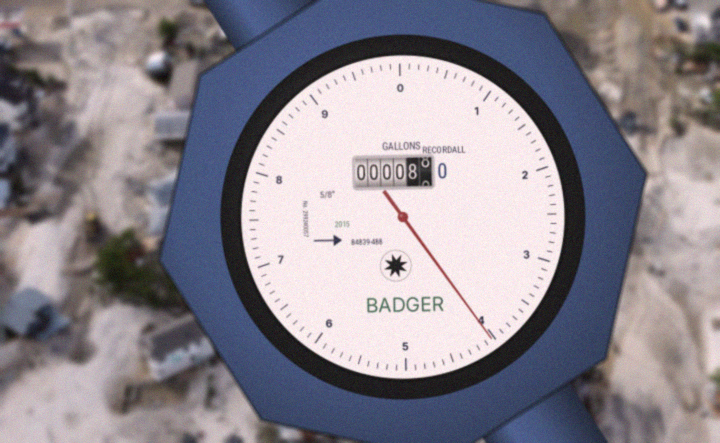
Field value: 884.0,gal
